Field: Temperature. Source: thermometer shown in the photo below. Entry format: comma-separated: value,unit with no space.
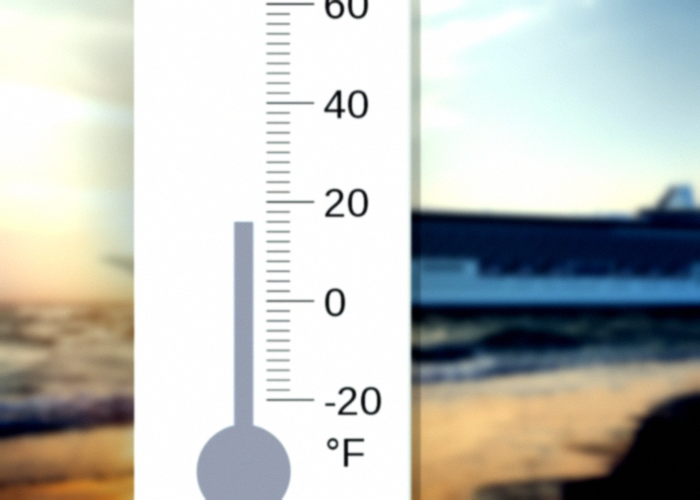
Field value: 16,°F
